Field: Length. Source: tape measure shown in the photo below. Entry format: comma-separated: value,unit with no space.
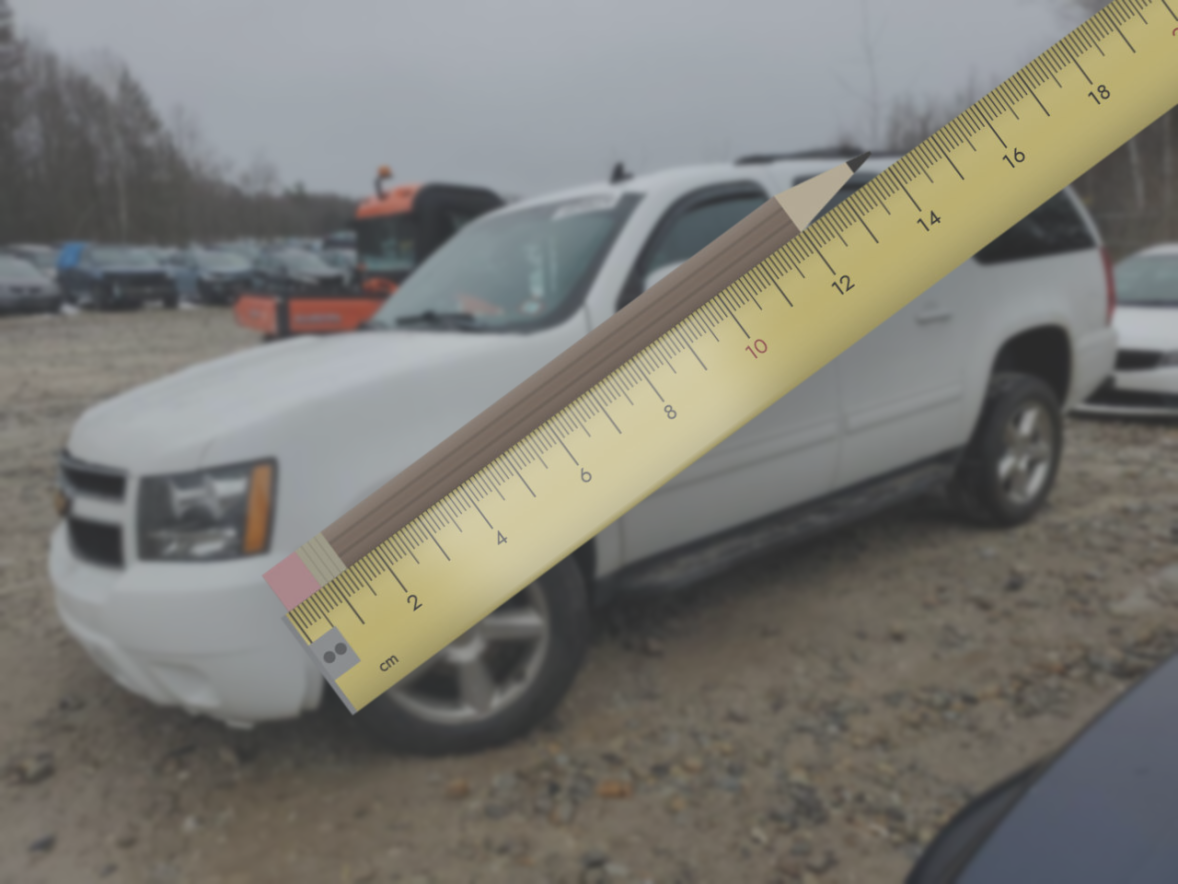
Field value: 13.9,cm
